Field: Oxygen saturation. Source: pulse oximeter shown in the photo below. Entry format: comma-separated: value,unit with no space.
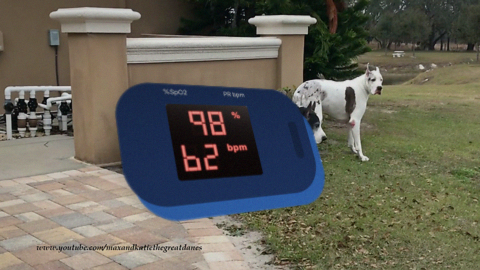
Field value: 98,%
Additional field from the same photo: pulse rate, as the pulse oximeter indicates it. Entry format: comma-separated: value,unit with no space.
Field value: 62,bpm
